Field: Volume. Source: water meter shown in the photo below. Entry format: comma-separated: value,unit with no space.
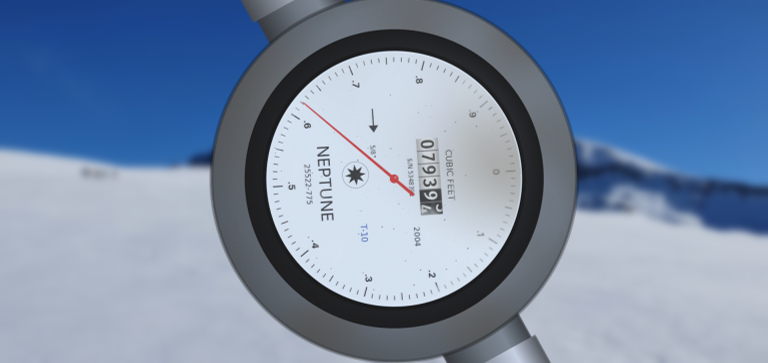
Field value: 79393.62,ft³
